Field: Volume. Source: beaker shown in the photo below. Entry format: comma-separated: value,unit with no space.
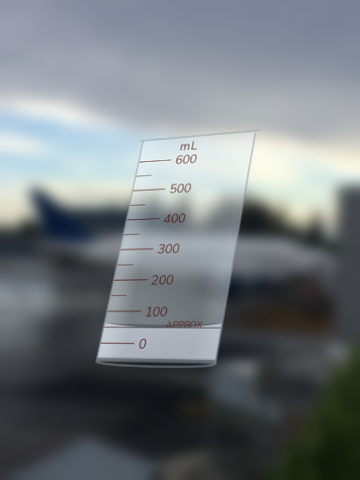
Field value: 50,mL
